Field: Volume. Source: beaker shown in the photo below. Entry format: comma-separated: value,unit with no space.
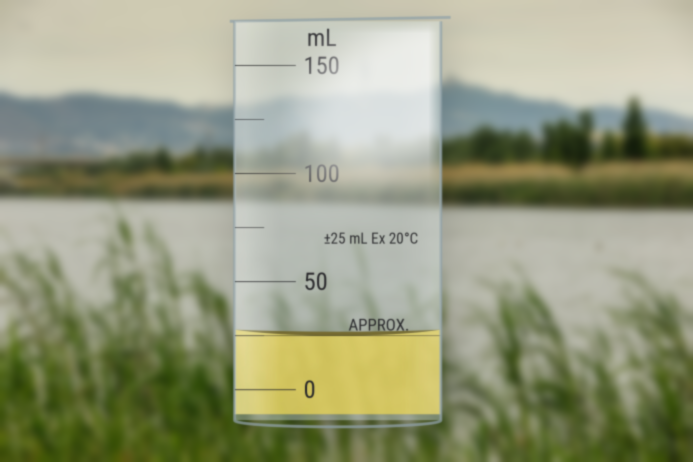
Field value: 25,mL
